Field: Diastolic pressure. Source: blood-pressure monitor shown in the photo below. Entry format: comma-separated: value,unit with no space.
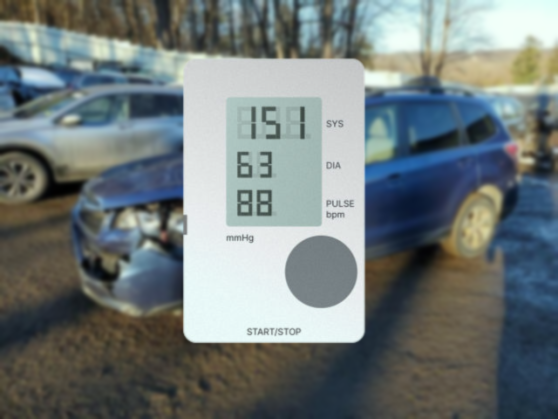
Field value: 63,mmHg
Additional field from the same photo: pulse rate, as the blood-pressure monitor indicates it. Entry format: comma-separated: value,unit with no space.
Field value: 88,bpm
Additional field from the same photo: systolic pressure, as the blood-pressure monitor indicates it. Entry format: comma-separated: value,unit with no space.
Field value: 151,mmHg
